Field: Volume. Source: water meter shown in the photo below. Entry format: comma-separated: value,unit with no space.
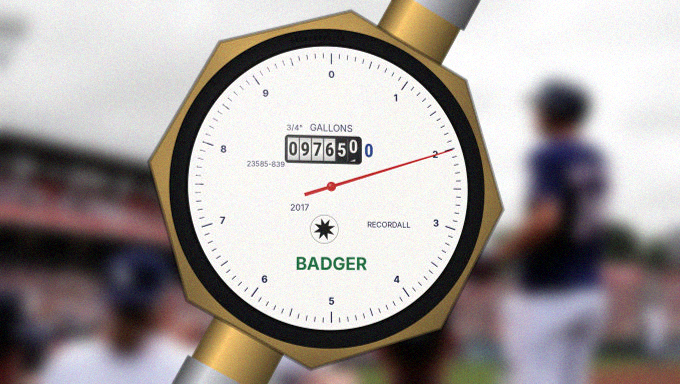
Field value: 976502.0,gal
